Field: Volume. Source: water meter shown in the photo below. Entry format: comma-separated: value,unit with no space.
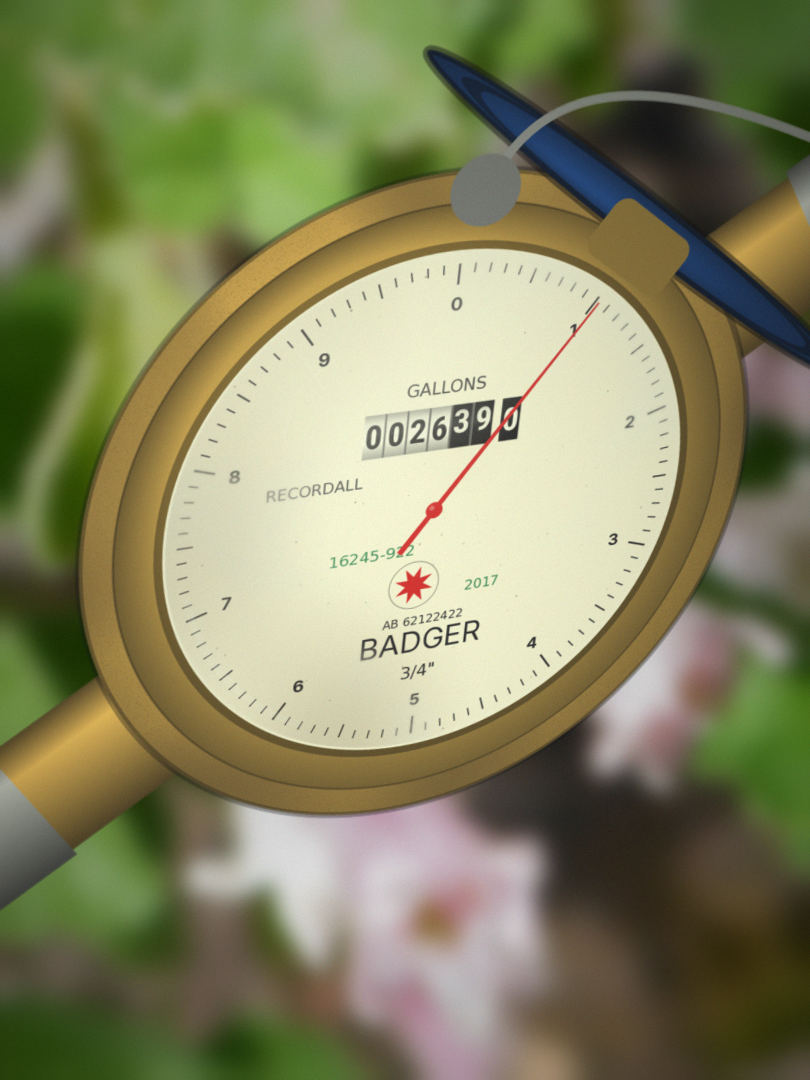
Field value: 26391.0,gal
